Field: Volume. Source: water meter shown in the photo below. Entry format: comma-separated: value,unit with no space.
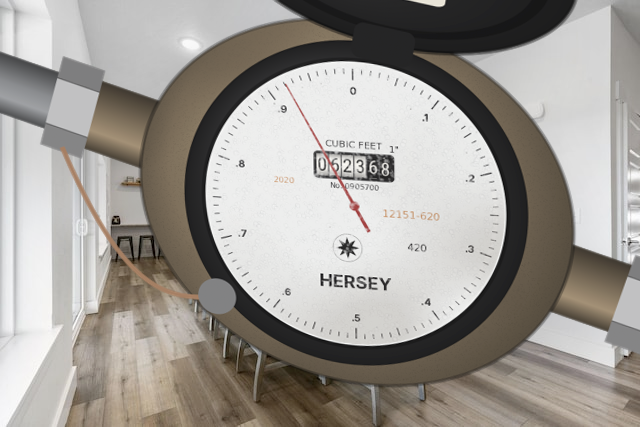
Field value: 62367.92,ft³
